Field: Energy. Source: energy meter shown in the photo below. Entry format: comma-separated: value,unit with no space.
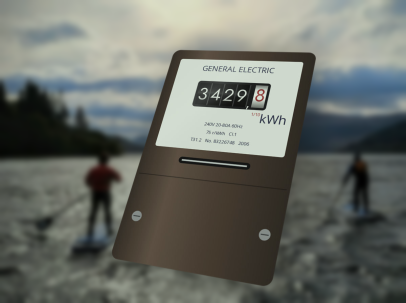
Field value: 3429.8,kWh
